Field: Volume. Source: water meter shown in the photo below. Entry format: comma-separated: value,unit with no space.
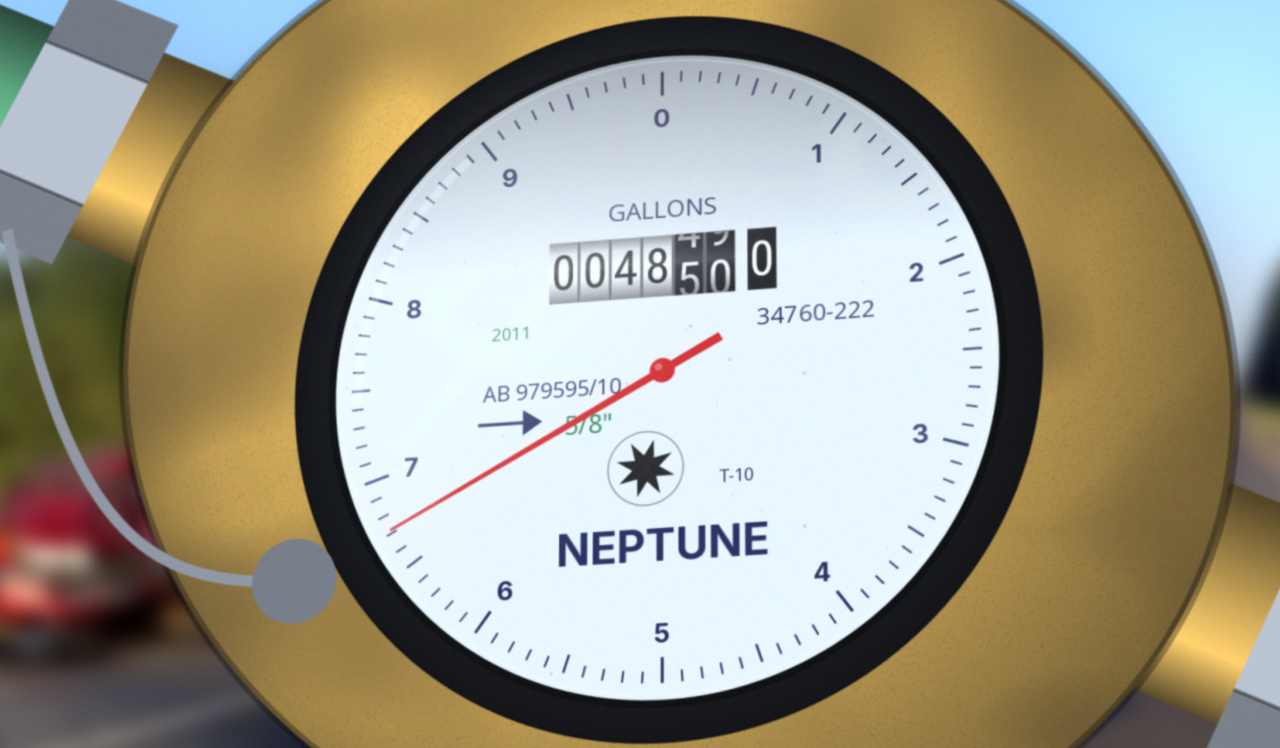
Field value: 48496.7,gal
